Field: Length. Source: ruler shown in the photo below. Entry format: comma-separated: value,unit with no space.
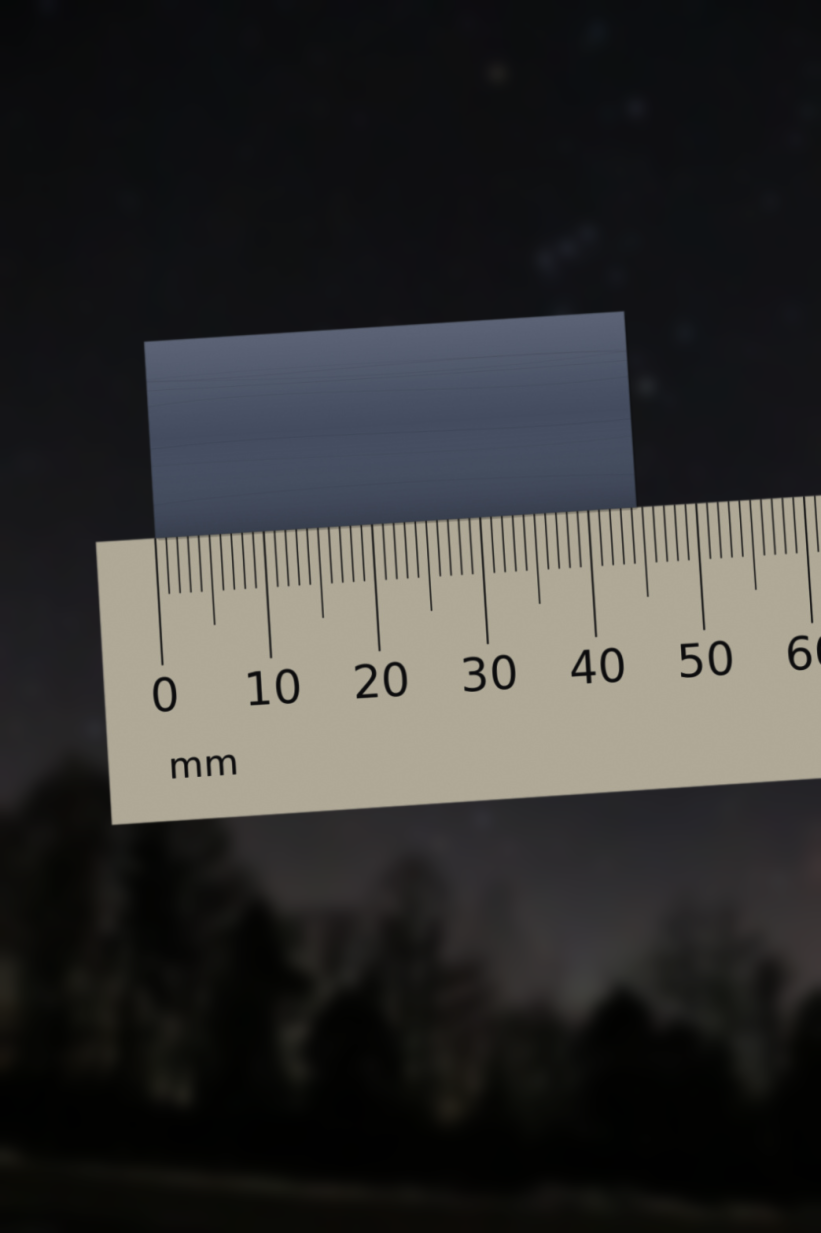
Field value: 44.5,mm
